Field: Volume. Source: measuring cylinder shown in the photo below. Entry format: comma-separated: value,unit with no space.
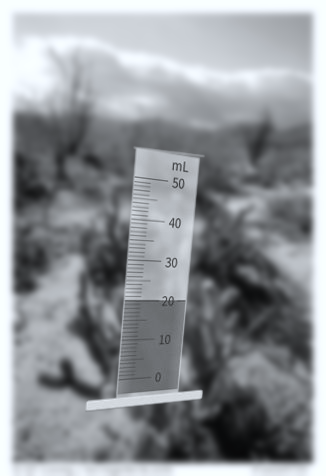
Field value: 20,mL
